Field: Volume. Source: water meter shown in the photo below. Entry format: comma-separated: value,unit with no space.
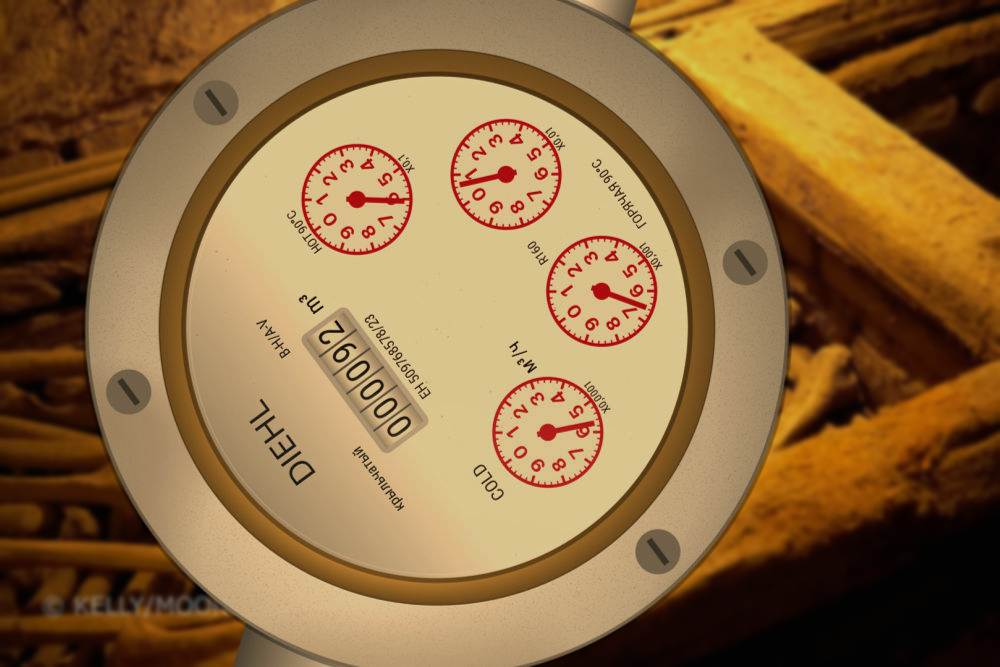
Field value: 92.6065,m³
